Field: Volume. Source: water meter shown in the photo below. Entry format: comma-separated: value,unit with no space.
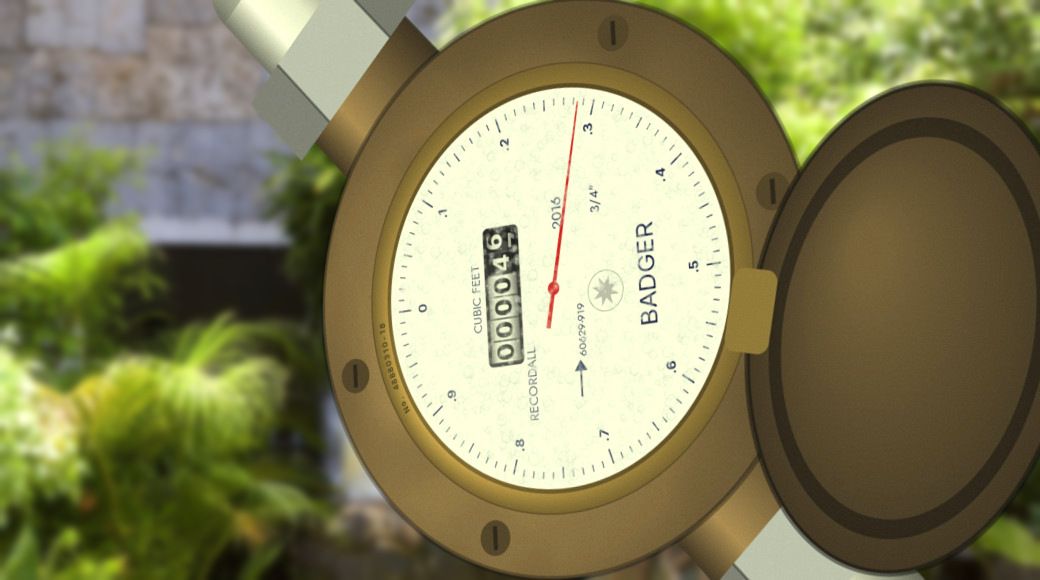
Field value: 46.28,ft³
